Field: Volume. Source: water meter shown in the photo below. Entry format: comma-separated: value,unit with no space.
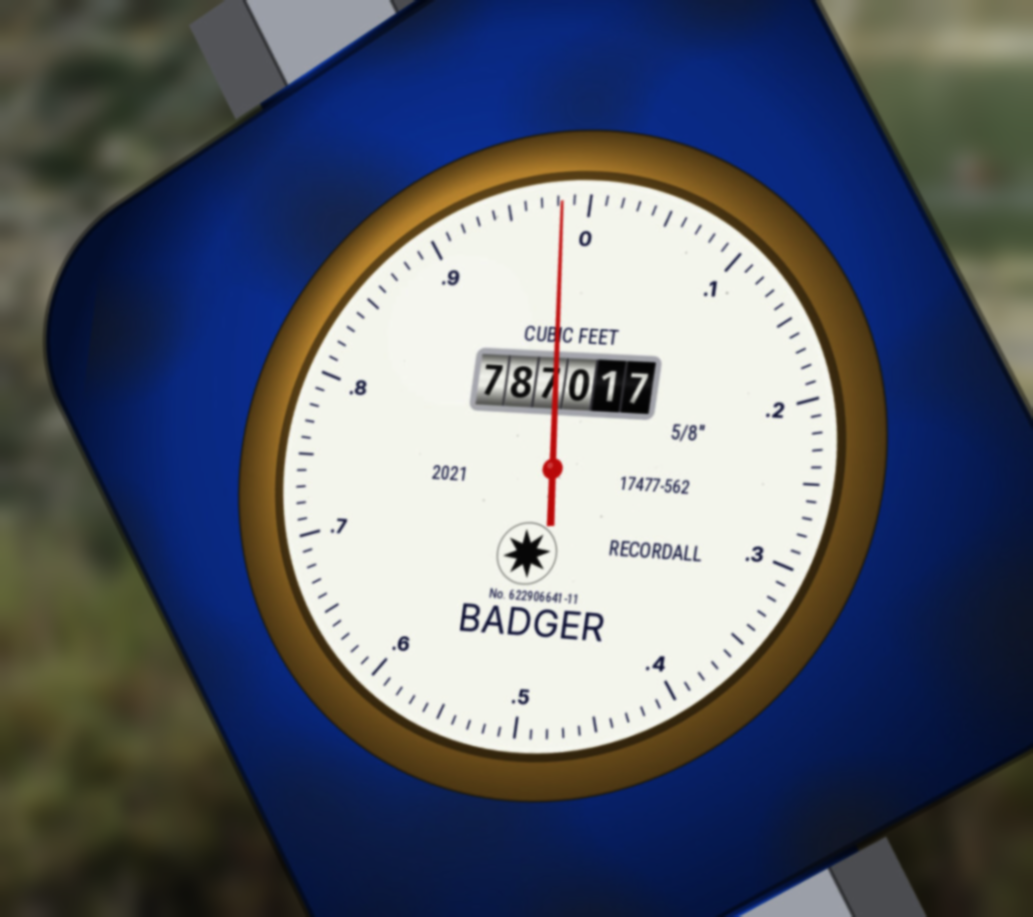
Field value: 787016.98,ft³
